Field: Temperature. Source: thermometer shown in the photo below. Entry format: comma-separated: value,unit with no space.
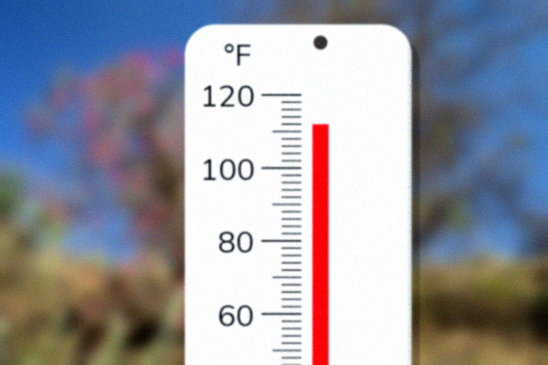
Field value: 112,°F
